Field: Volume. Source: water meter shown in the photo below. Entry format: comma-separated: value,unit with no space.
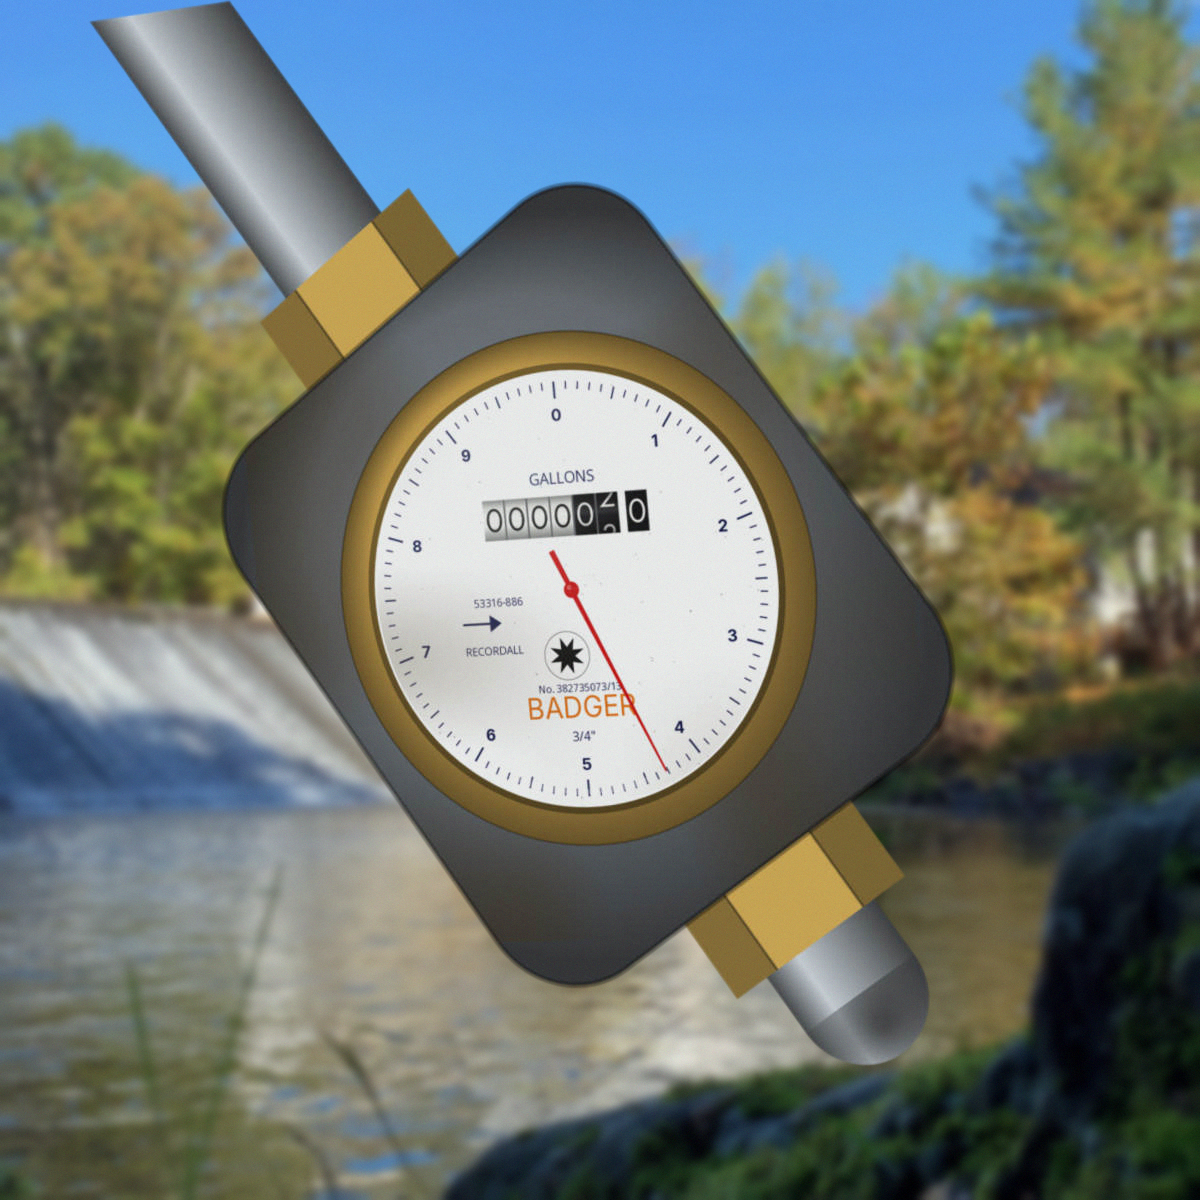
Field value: 24.3,gal
